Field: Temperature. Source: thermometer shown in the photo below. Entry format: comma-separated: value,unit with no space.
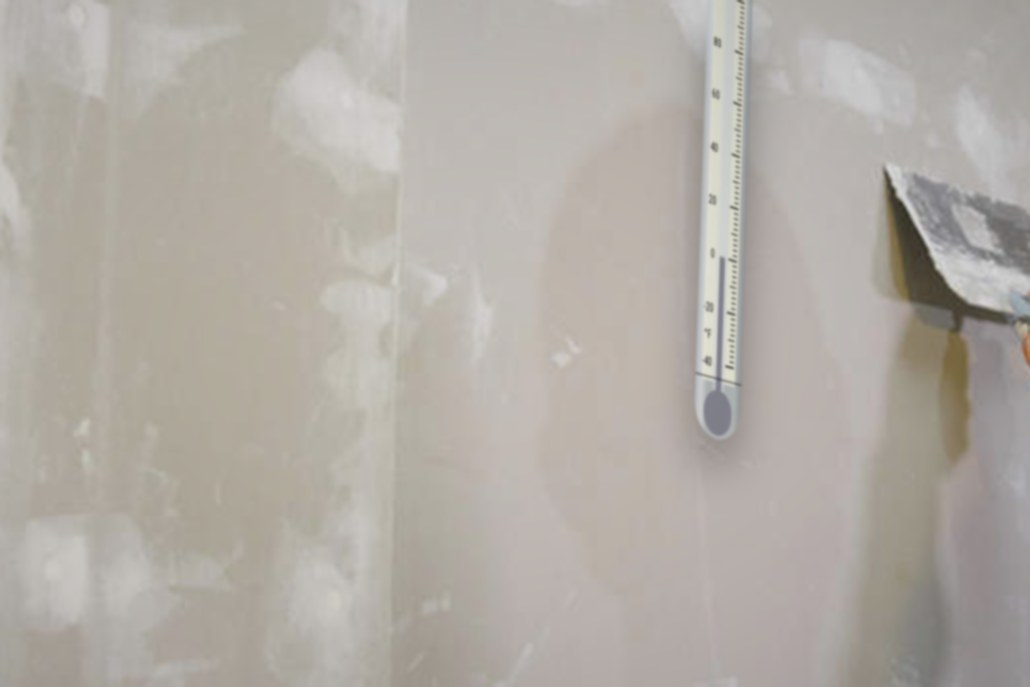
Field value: 0,°F
